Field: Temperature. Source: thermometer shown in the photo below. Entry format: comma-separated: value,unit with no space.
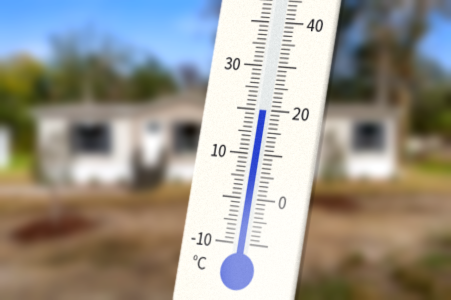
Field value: 20,°C
